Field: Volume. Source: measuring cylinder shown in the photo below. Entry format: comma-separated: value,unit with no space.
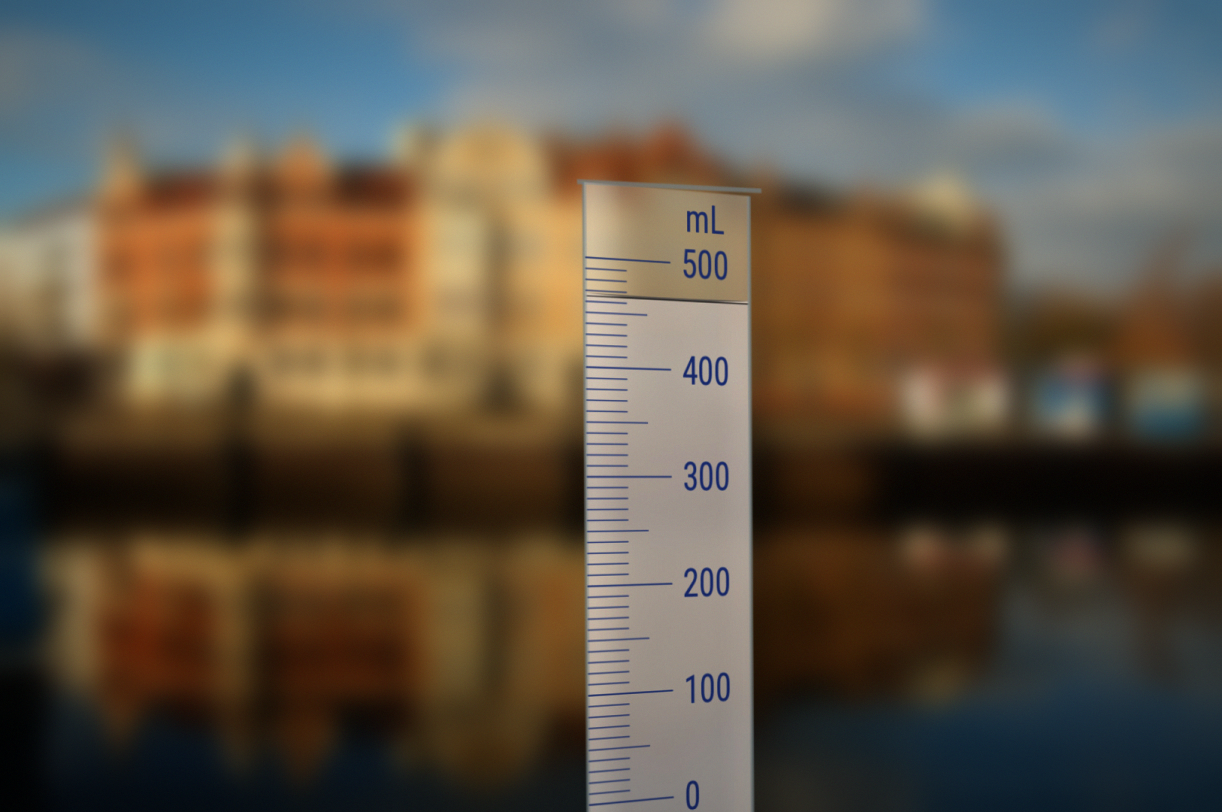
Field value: 465,mL
